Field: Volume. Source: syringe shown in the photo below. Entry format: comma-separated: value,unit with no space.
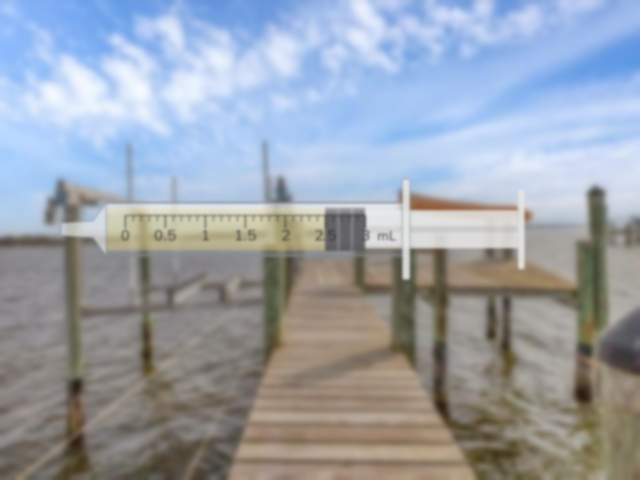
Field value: 2.5,mL
